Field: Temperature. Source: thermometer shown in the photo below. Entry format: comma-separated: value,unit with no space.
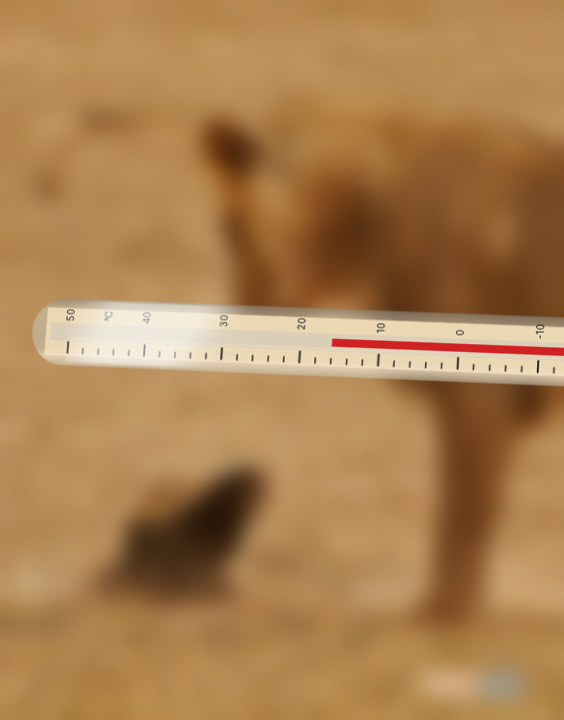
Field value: 16,°C
